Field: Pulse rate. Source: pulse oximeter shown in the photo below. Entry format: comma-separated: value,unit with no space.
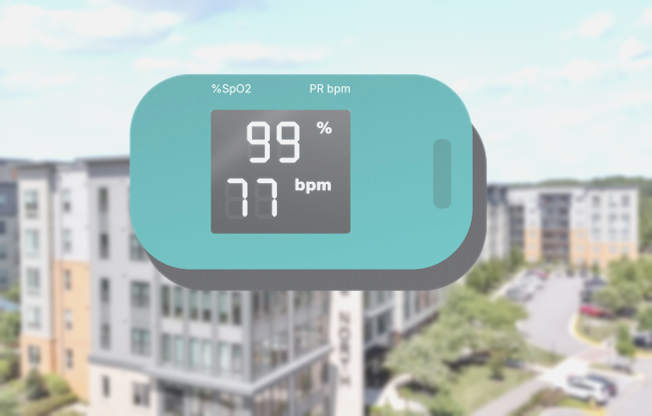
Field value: 77,bpm
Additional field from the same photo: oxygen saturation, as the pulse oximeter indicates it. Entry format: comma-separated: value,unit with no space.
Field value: 99,%
